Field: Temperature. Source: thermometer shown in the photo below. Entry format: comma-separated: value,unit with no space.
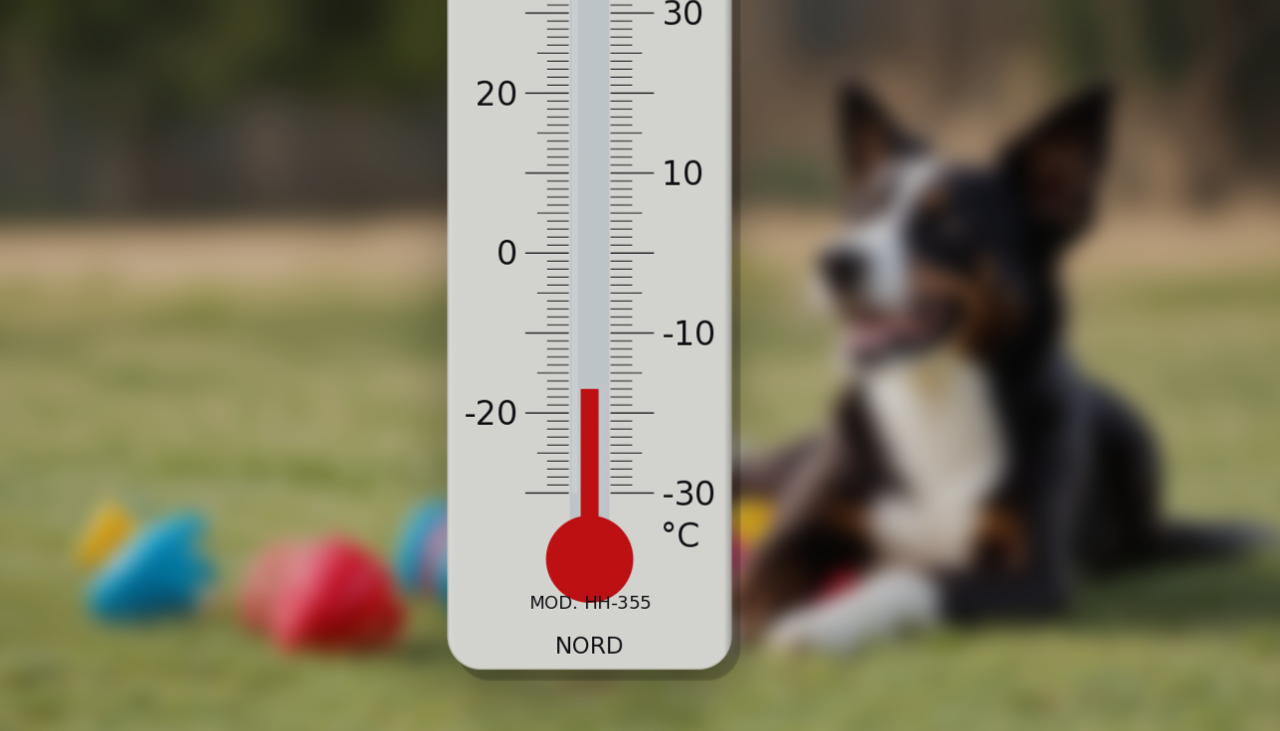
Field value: -17,°C
